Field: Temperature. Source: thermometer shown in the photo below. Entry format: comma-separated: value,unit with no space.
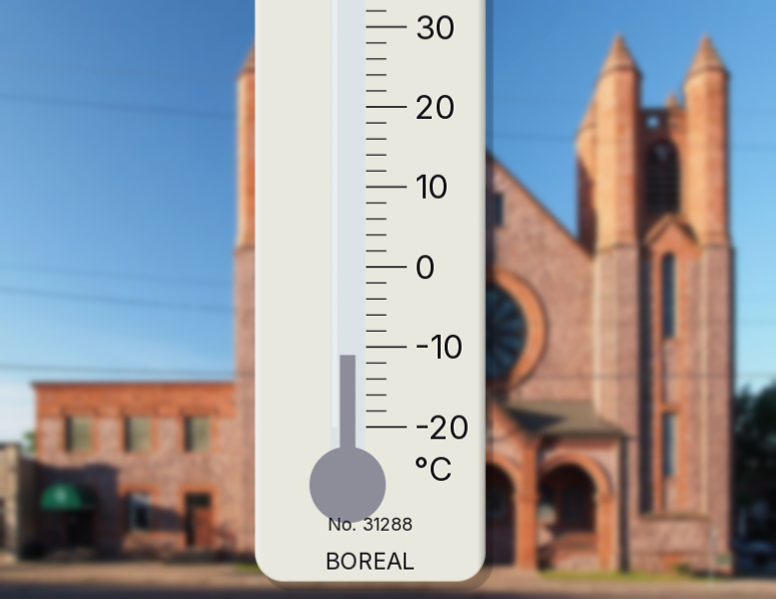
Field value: -11,°C
